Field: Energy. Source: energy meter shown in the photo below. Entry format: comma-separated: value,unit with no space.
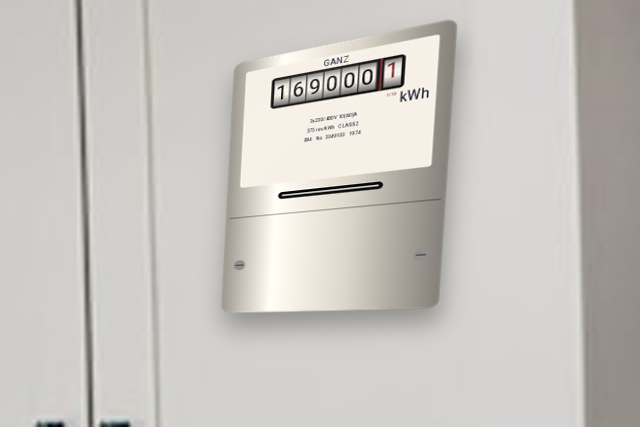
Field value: 169000.1,kWh
